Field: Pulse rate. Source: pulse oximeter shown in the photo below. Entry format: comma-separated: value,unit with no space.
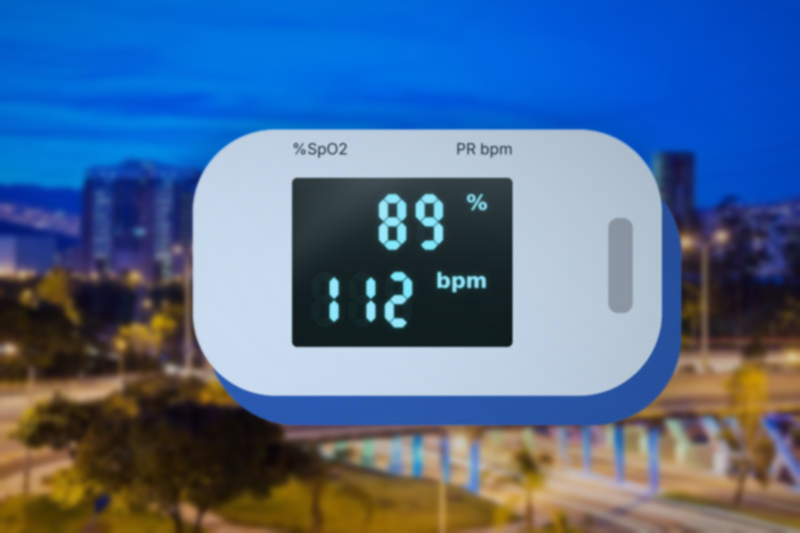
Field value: 112,bpm
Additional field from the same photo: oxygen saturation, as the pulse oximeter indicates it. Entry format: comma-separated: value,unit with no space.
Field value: 89,%
